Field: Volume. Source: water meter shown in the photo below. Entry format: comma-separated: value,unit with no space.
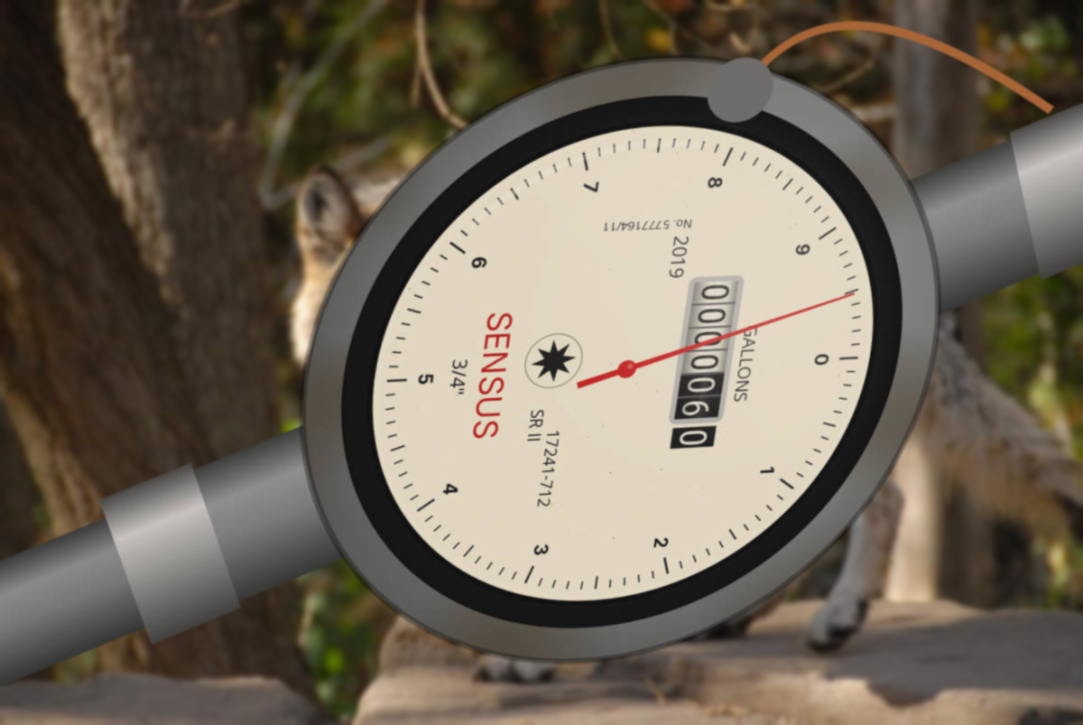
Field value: 59.5,gal
